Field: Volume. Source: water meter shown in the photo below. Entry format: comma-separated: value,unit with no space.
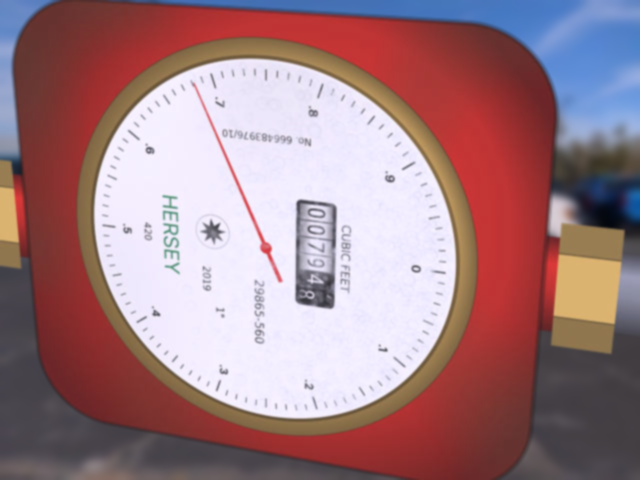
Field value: 7947.68,ft³
